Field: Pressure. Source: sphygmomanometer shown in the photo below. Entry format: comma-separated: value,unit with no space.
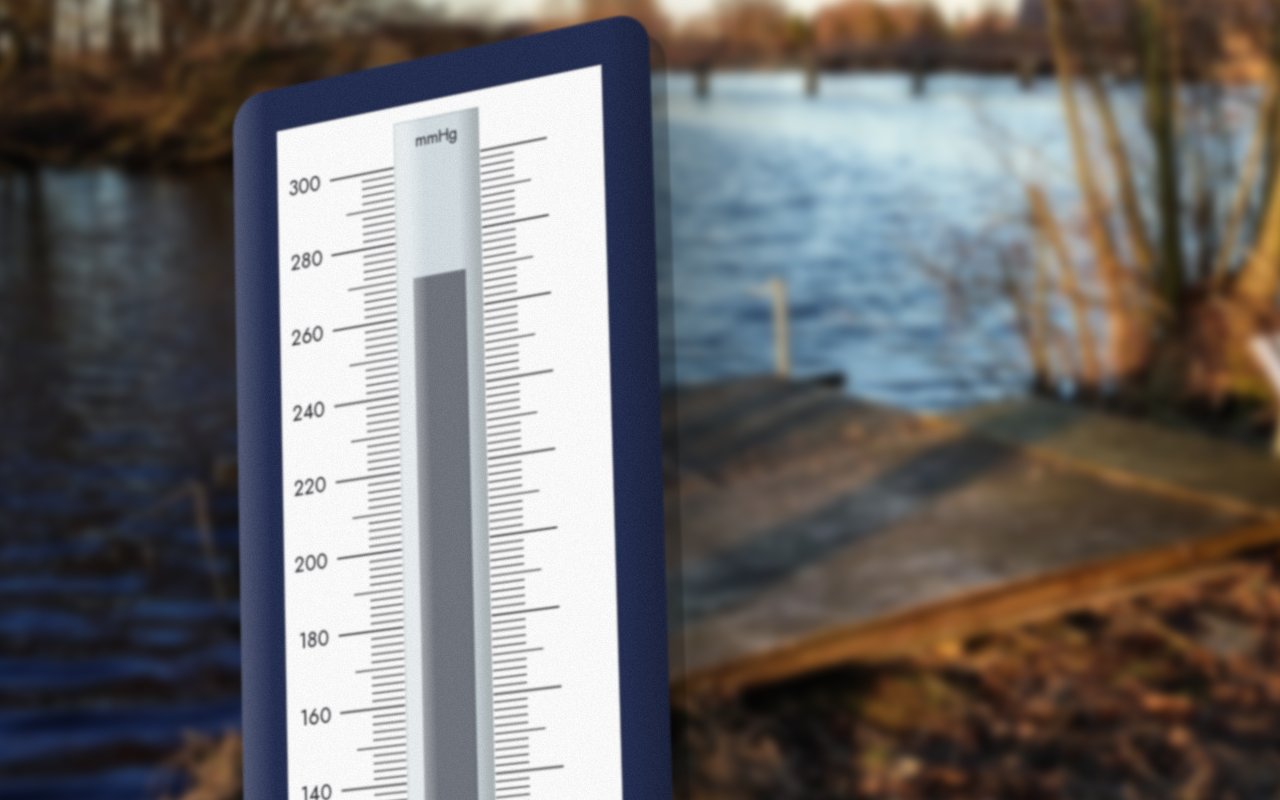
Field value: 270,mmHg
